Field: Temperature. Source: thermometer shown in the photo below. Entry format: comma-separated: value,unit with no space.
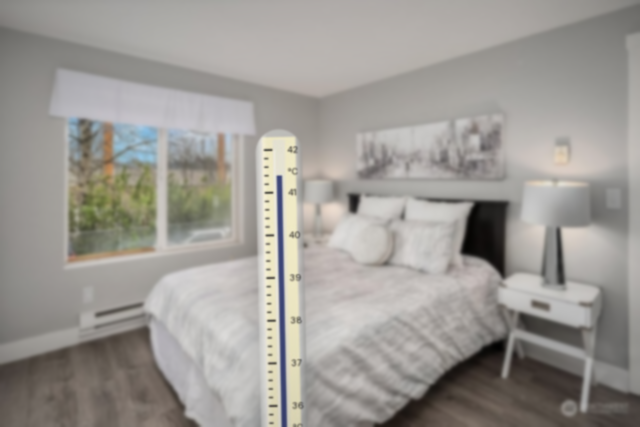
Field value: 41.4,°C
